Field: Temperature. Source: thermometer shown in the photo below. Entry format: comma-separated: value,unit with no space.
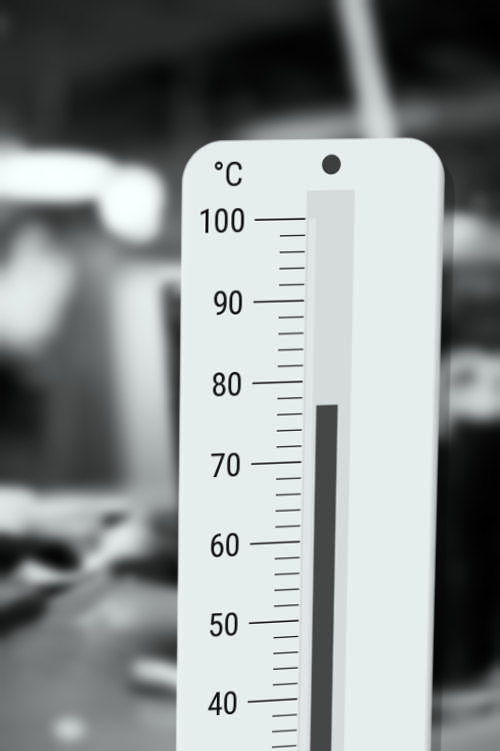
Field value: 77,°C
